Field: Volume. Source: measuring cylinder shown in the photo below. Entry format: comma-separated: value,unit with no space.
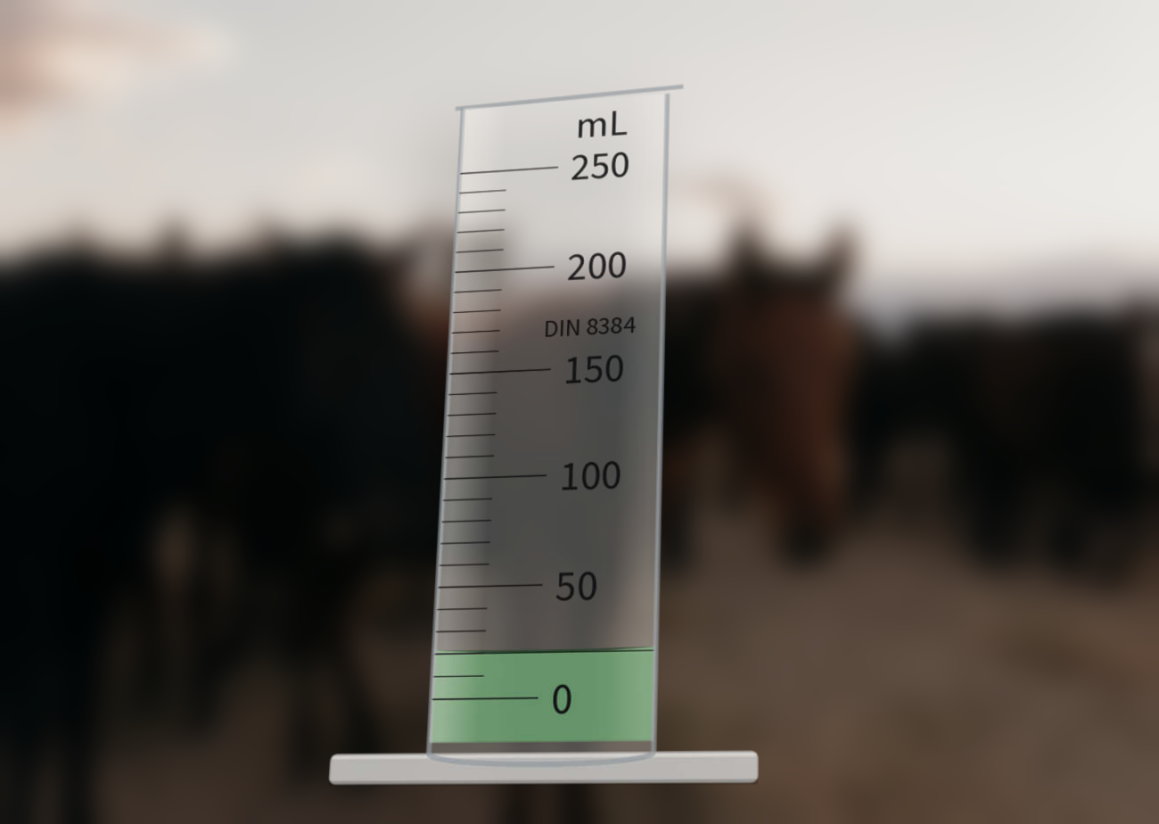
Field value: 20,mL
